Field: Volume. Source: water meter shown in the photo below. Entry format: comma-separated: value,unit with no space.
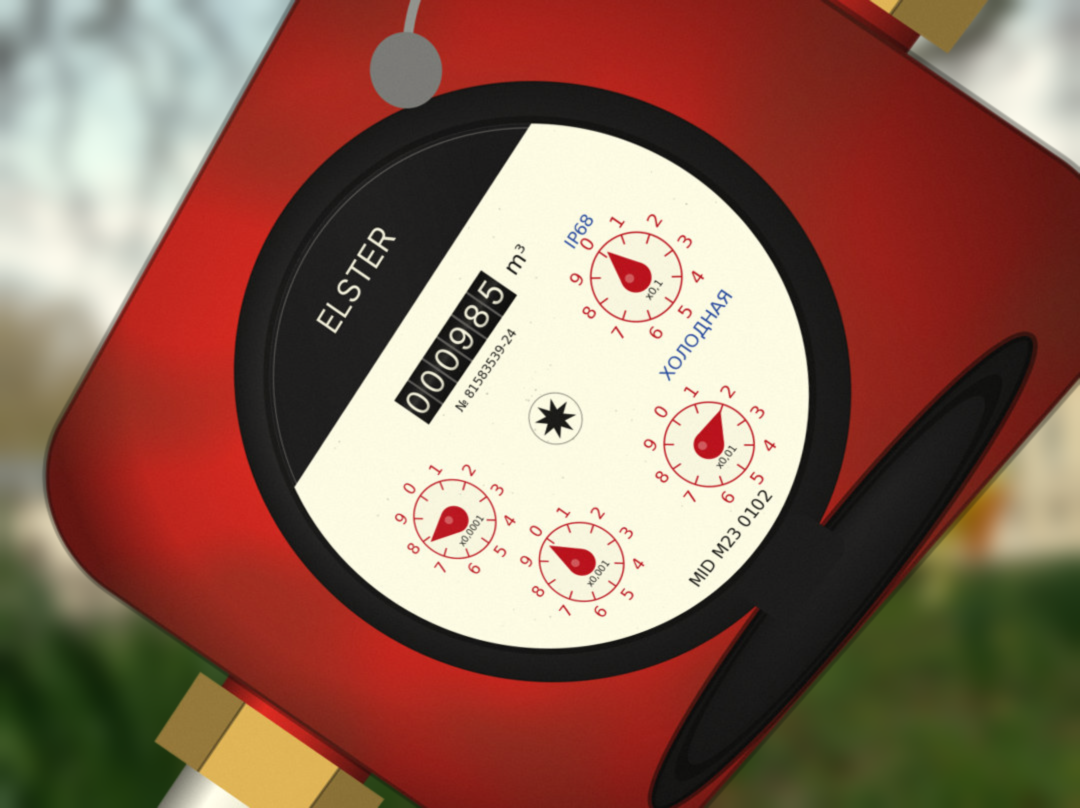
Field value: 985.0197,m³
